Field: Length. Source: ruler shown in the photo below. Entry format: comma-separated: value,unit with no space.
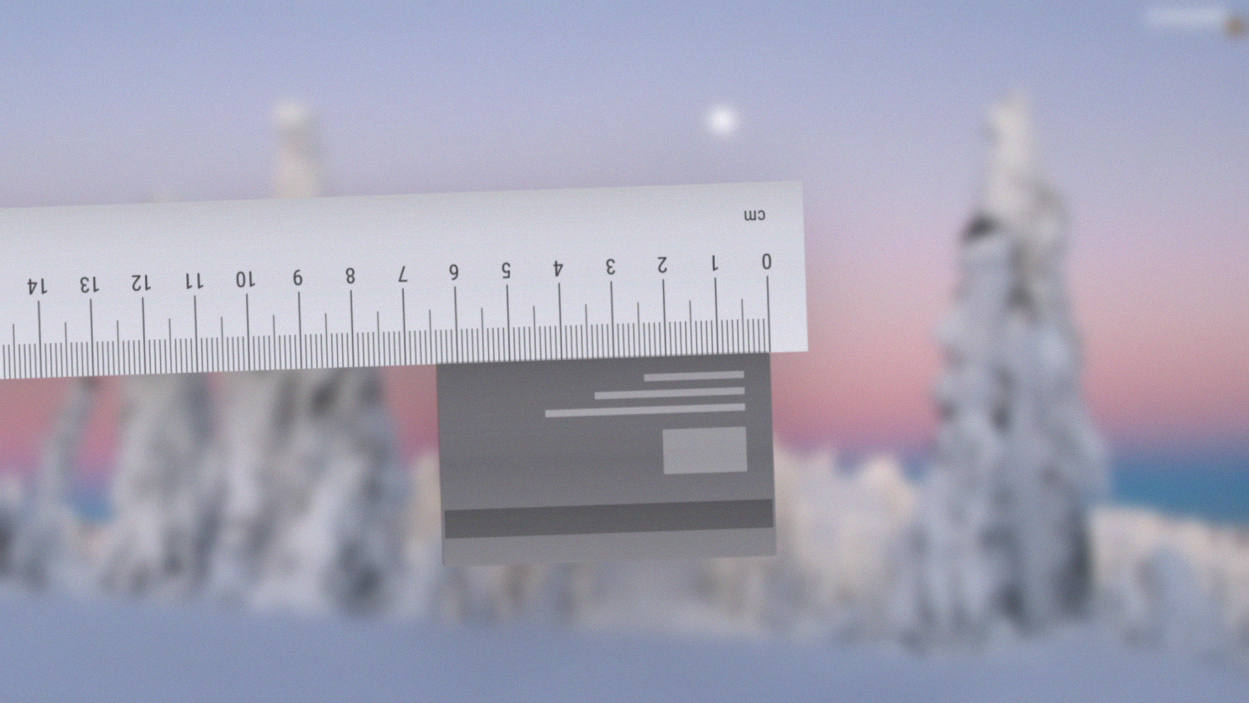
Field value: 6.4,cm
